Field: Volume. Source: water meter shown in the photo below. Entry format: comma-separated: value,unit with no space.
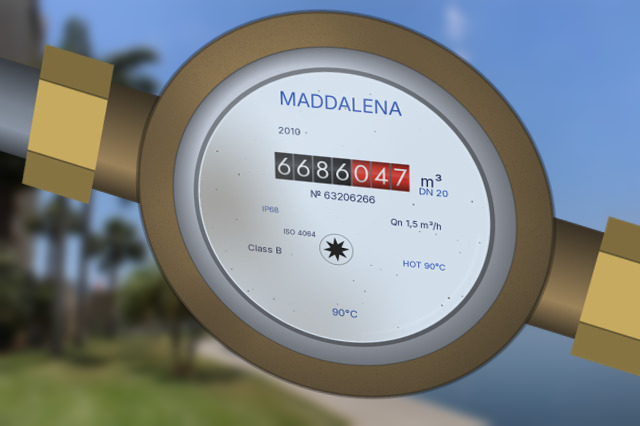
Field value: 6686.047,m³
